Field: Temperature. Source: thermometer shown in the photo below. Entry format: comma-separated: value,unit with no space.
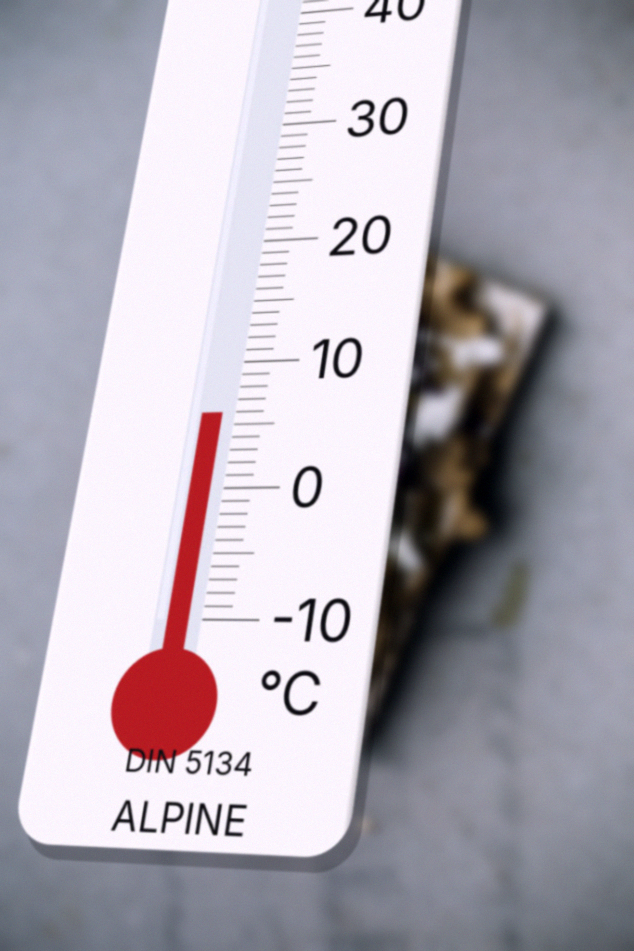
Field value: 6,°C
